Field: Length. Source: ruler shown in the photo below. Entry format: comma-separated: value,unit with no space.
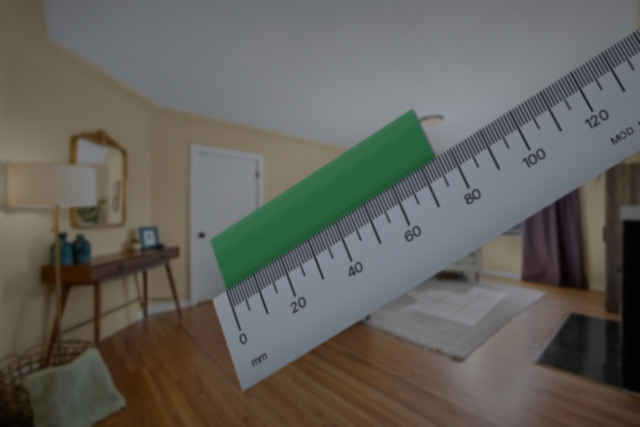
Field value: 75,mm
